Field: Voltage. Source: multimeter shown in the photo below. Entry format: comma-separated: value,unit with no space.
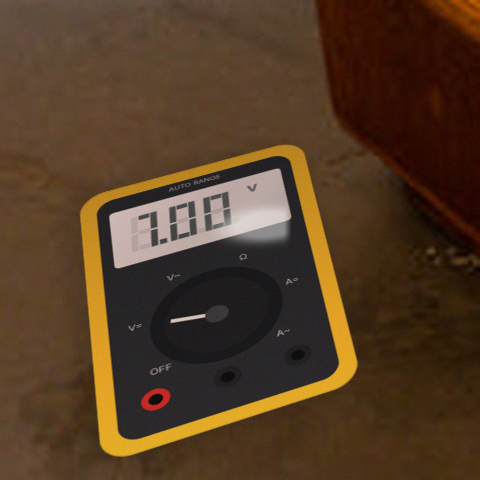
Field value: 7.00,V
